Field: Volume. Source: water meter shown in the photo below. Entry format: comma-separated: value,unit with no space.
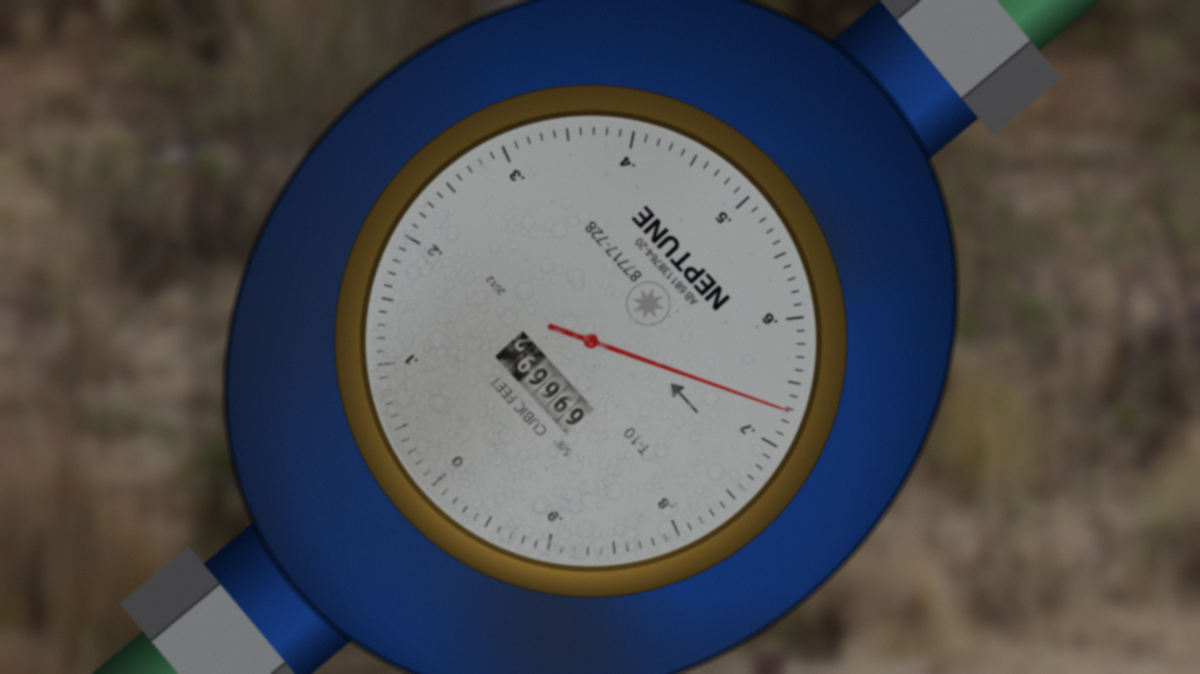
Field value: 696691.67,ft³
